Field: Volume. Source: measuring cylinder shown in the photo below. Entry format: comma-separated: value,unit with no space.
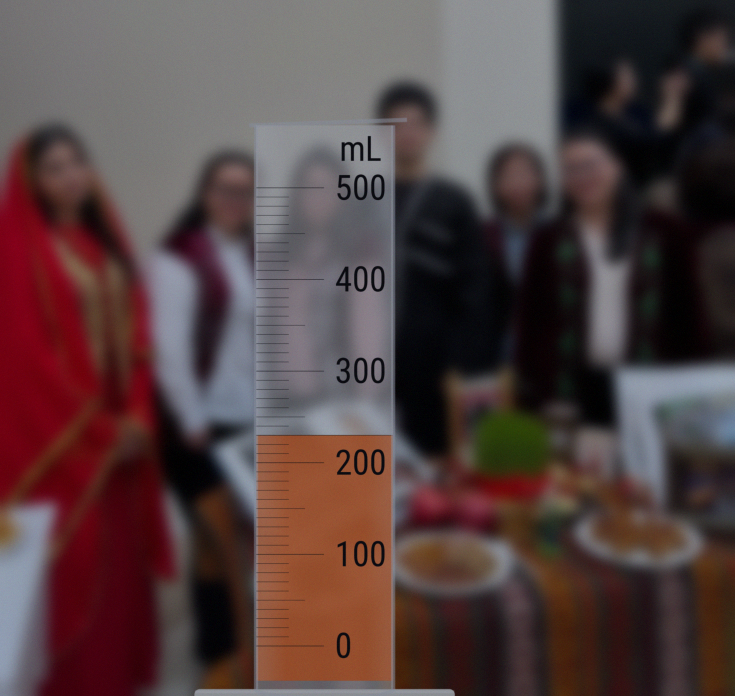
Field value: 230,mL
